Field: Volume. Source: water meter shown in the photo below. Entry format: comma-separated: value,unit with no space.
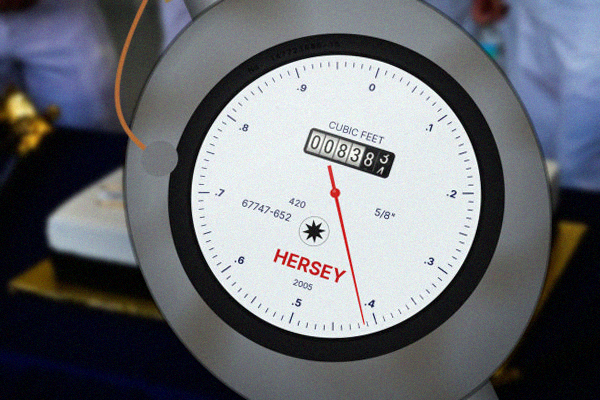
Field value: 8383.41,ft³
